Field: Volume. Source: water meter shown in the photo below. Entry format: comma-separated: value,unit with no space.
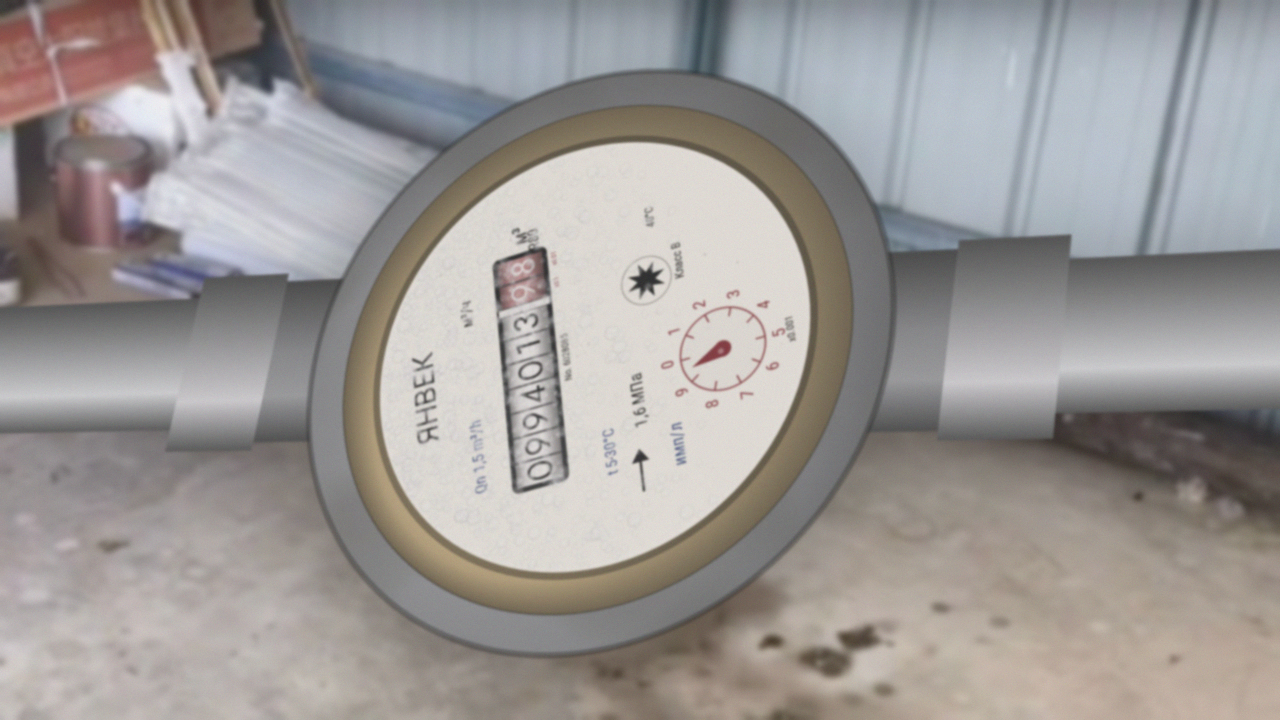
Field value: 994013.979,m³
